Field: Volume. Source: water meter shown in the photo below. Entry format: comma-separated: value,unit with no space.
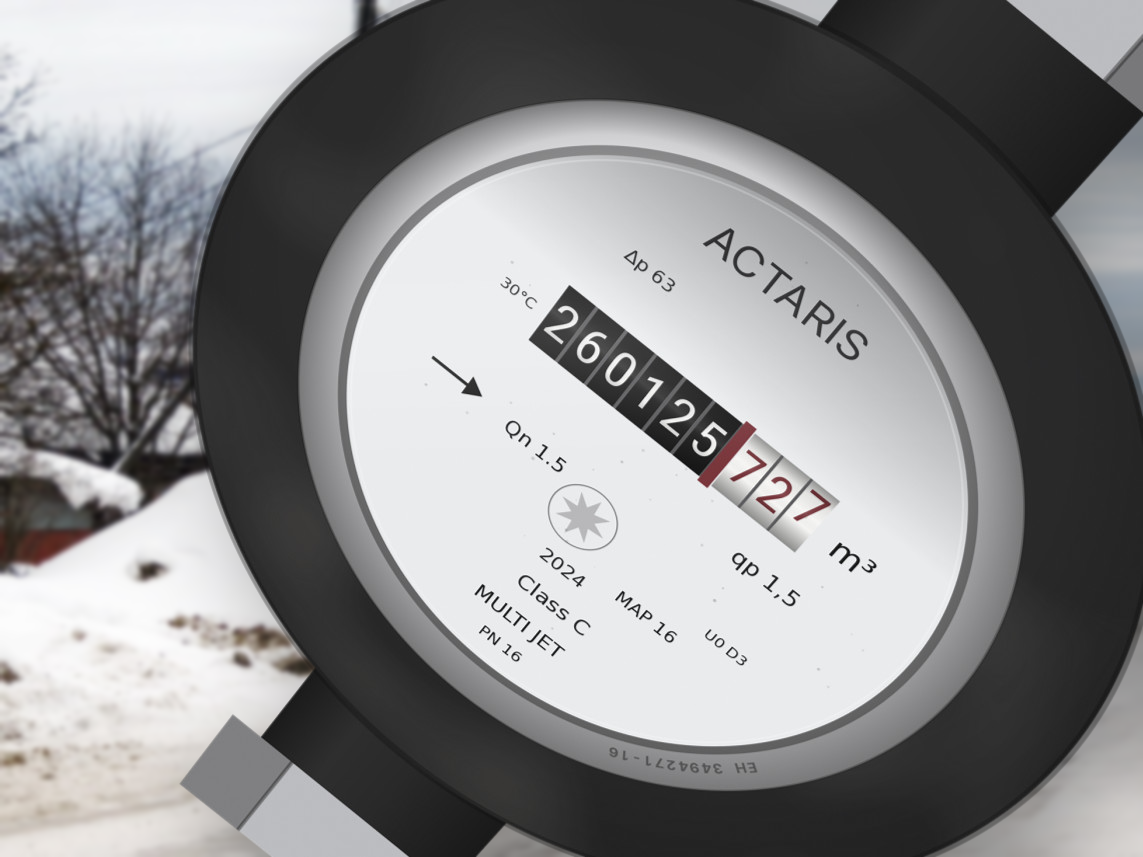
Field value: 260125.727,m³
